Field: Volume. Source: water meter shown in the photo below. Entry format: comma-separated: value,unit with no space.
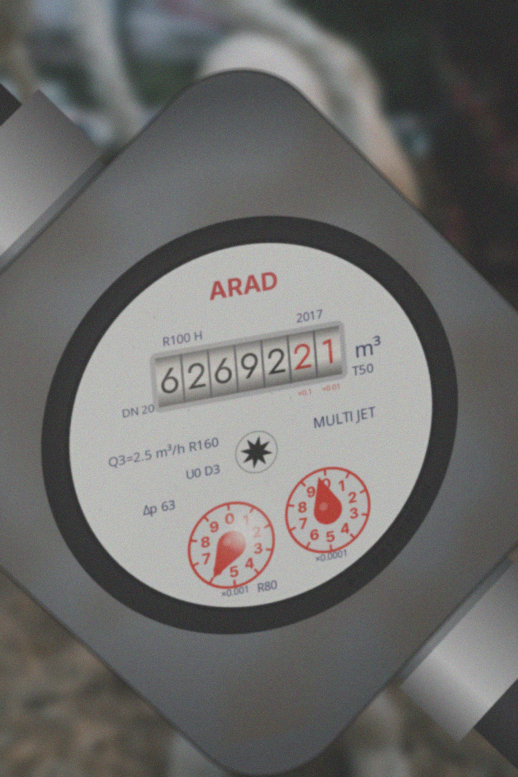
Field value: 62692.2159,m³
